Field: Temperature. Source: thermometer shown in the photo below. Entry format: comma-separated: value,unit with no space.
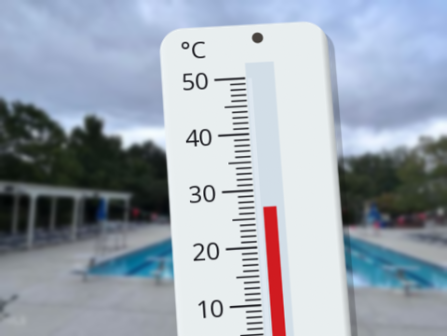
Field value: 27,°C
